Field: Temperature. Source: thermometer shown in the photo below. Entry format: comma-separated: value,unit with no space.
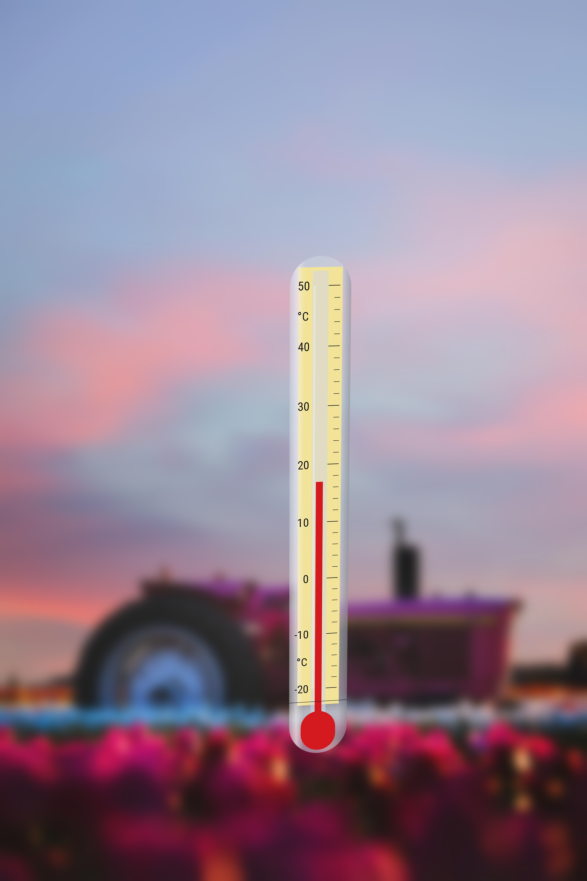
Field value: 17,°C
